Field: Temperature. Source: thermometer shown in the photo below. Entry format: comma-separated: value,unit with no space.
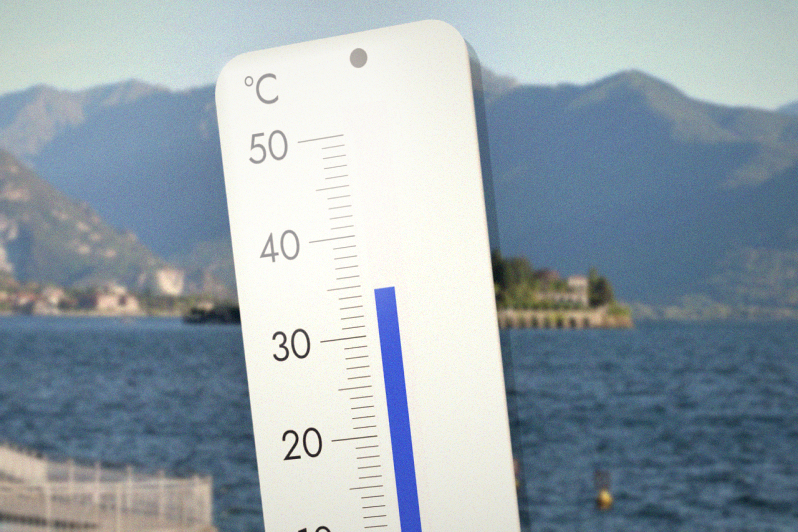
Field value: 34.5,°C
